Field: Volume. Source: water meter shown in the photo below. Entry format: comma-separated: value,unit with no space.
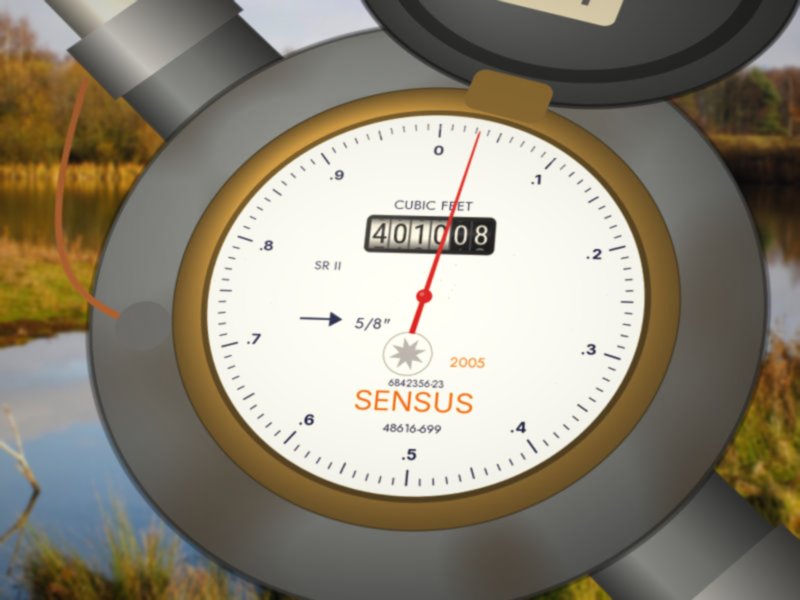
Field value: 401008.03,ft³
